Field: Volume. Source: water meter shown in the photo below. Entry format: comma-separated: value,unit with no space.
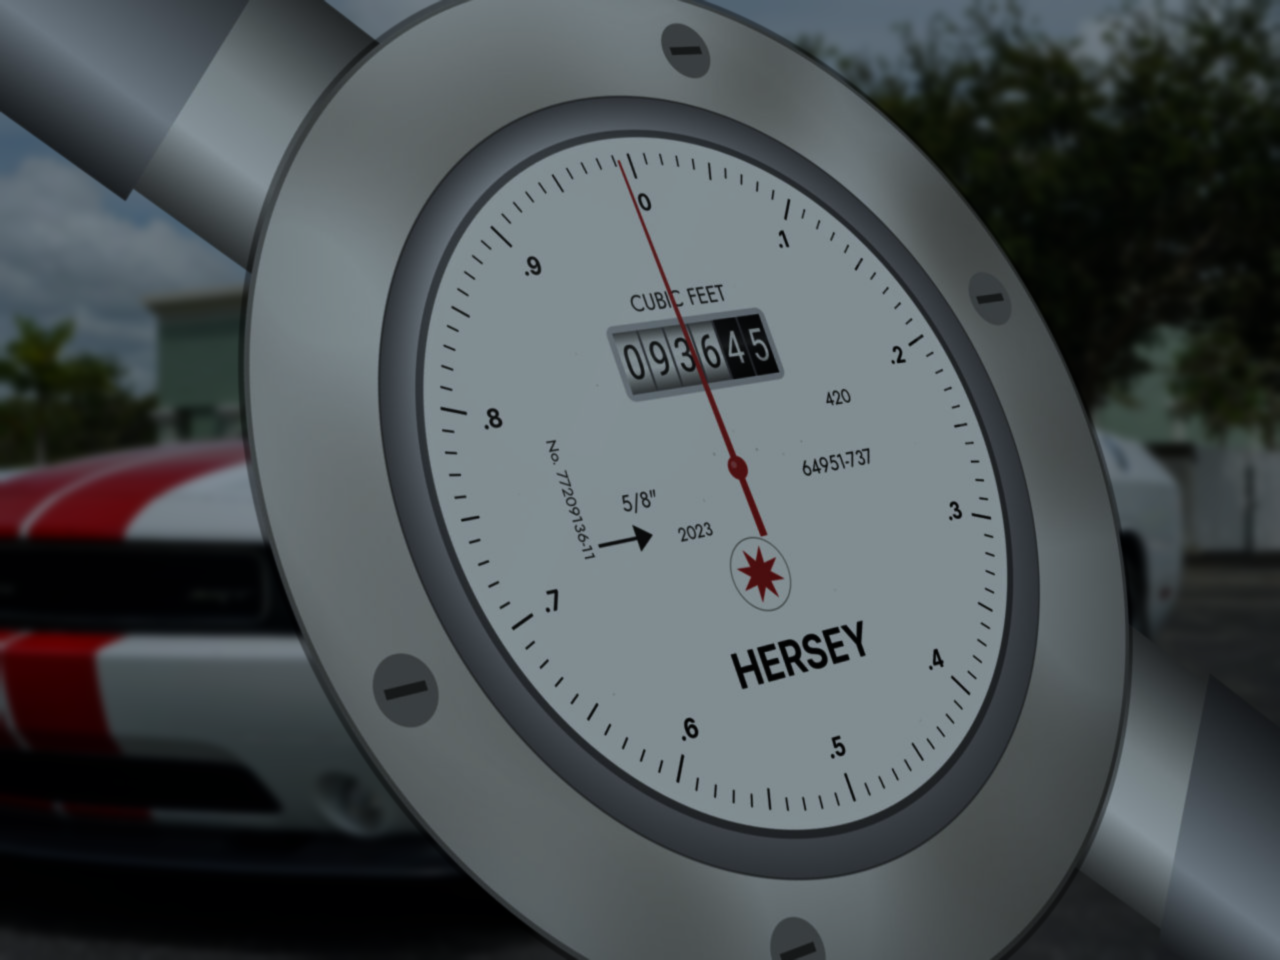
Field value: 93644.99,ft³
